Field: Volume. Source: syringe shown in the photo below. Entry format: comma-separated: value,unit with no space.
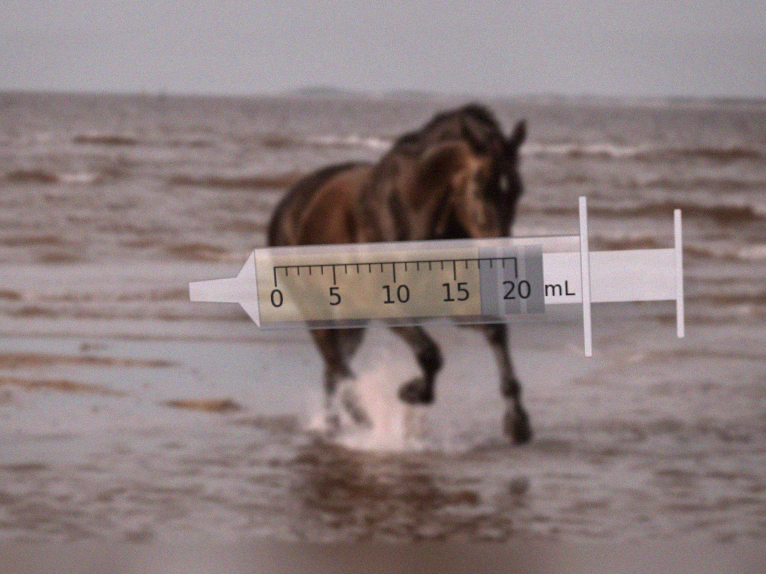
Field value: 17,mL
